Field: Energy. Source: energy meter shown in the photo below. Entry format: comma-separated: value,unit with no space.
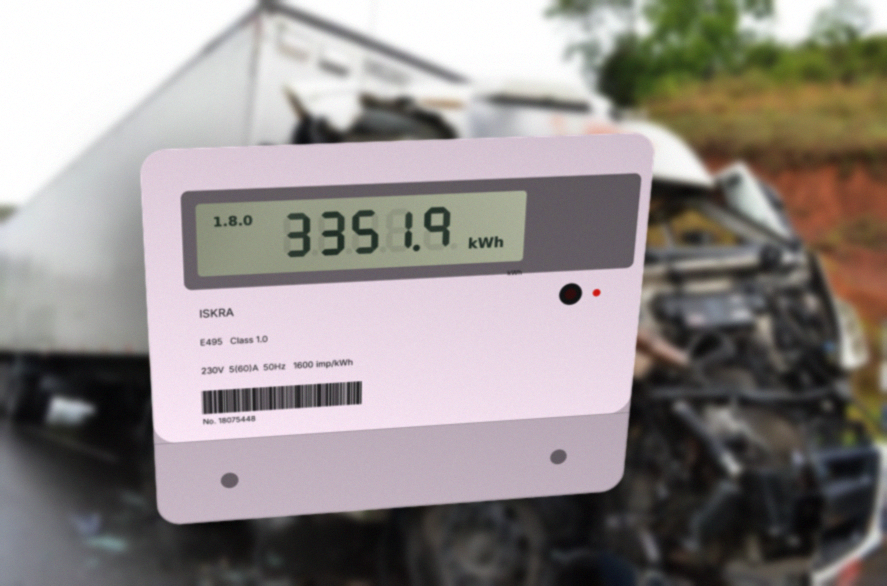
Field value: 3351.9,kWh
